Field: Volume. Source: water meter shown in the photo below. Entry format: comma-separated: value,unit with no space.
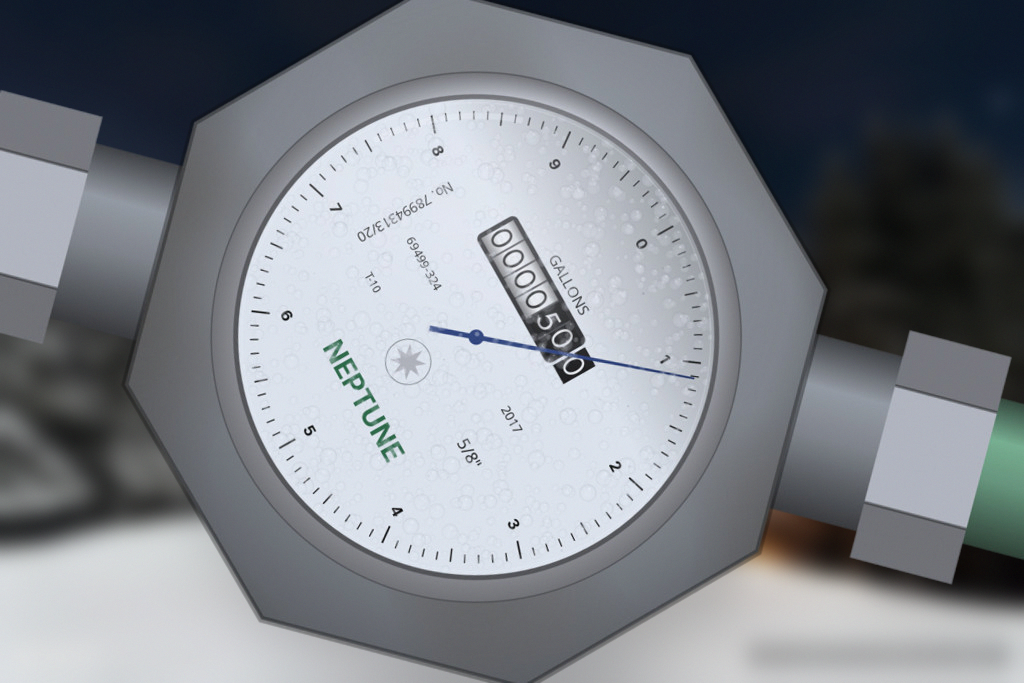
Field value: 501.1,gal
